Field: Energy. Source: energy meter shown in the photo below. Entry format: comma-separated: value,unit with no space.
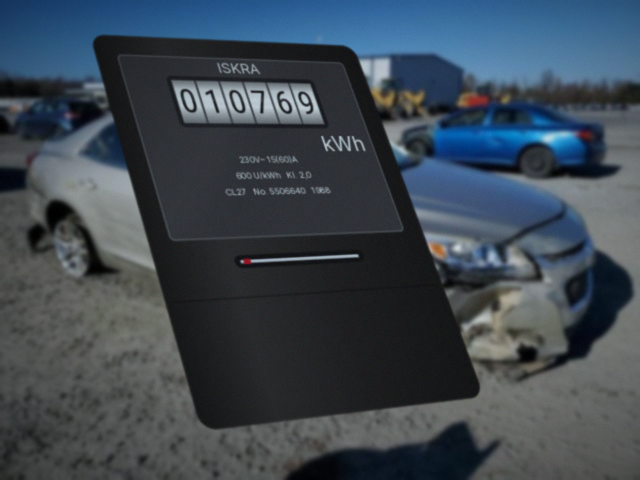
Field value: 10769,kWh
